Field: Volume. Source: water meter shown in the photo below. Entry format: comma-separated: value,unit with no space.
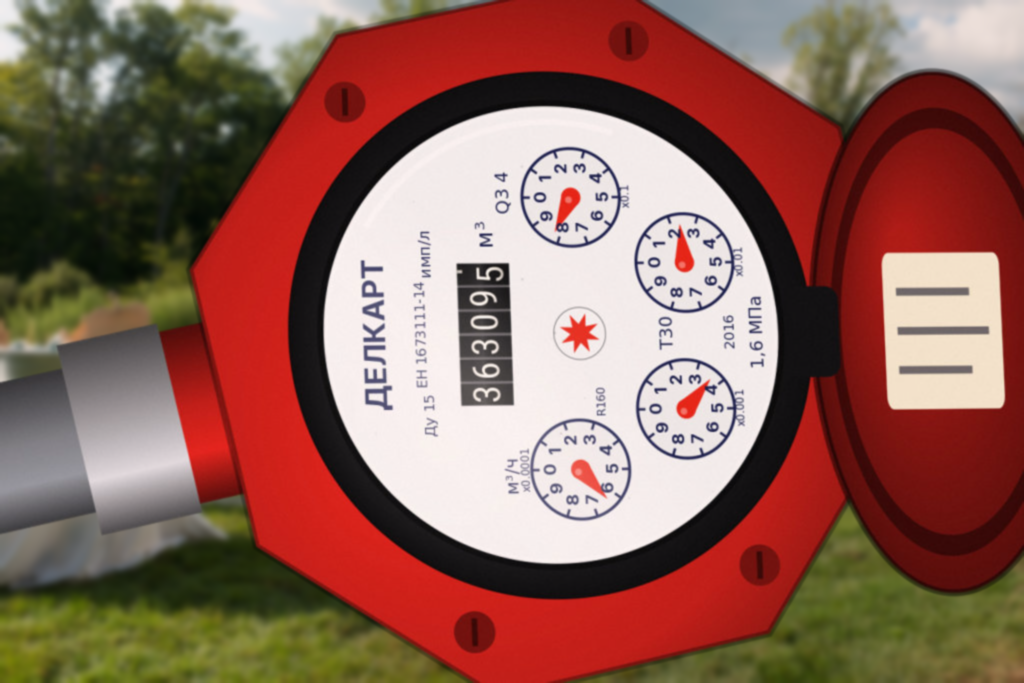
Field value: 363094.8236,m³
